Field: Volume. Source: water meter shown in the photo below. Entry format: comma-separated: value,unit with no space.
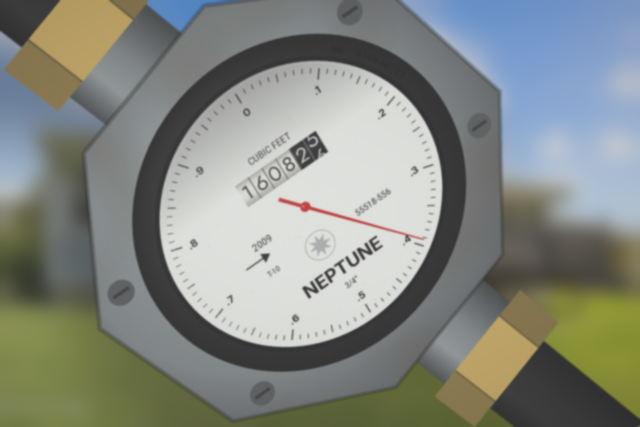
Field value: 160825.39,ft³
